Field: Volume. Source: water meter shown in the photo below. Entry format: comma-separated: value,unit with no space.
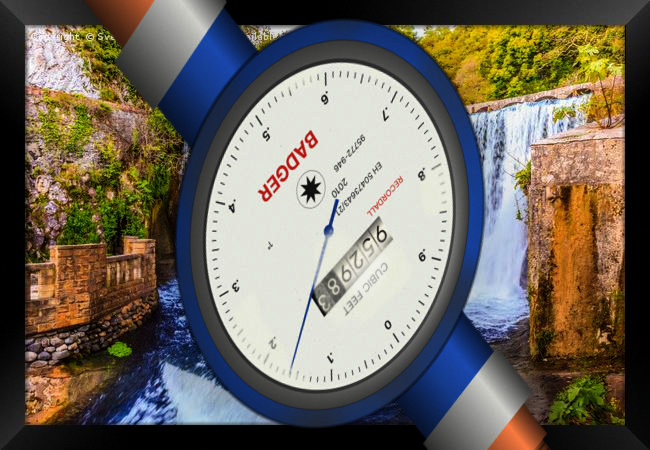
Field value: 952983.16,ft³
